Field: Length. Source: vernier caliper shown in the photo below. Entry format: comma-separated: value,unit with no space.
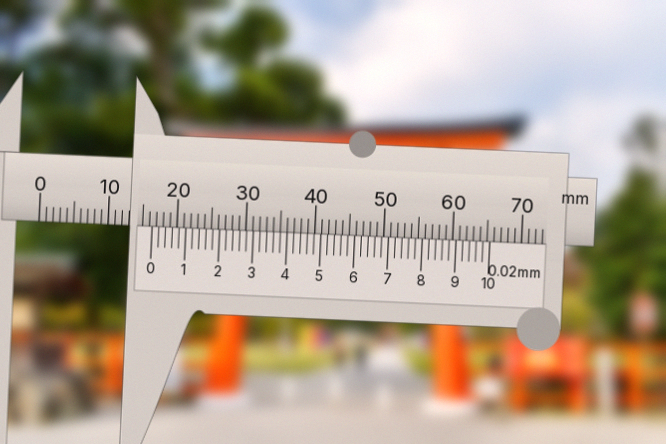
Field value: 16.4,mm
